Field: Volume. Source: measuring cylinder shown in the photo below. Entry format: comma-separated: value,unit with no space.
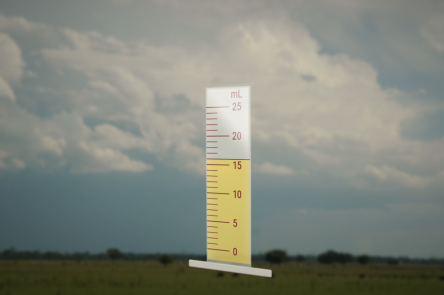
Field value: 16,mL
